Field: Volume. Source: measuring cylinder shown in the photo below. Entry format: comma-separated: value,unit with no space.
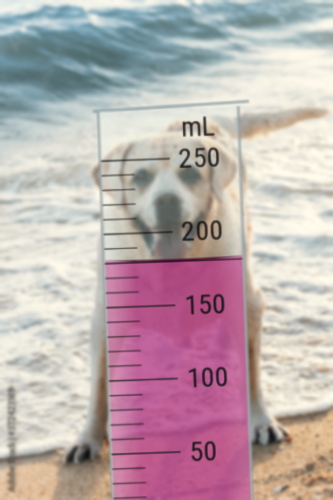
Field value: 180,mL
